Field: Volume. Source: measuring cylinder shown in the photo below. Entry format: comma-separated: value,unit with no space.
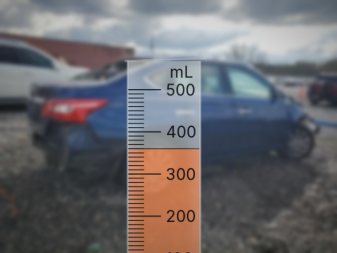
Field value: 360,mL
